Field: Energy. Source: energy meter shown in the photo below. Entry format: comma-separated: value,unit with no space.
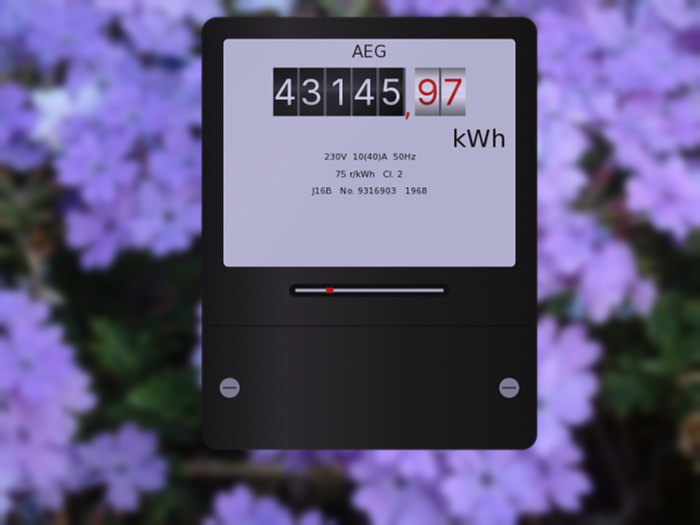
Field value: 43145.97,kWh
